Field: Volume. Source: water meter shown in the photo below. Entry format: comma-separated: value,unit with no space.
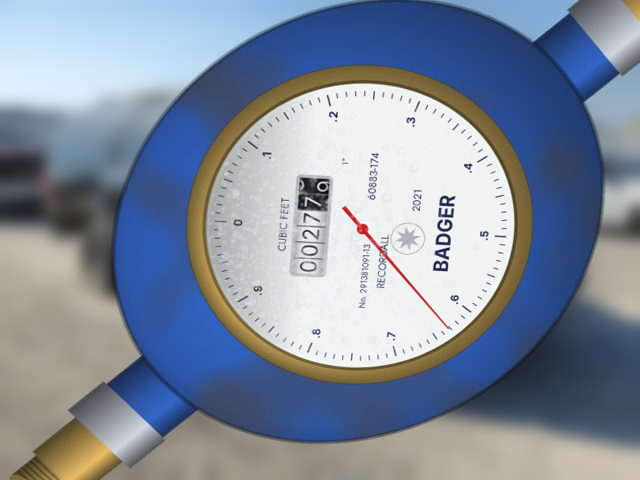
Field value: 2778.63,ft³
